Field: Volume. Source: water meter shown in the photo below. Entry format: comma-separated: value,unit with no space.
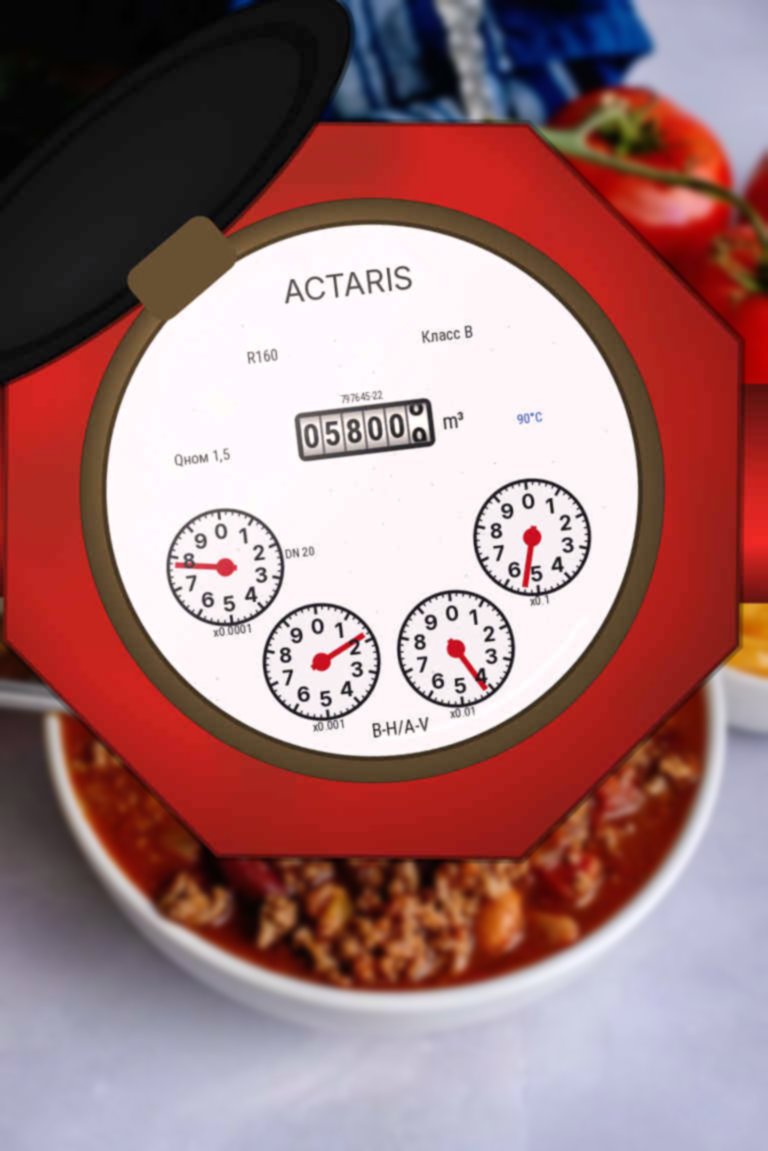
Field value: 58008.5417,m³
